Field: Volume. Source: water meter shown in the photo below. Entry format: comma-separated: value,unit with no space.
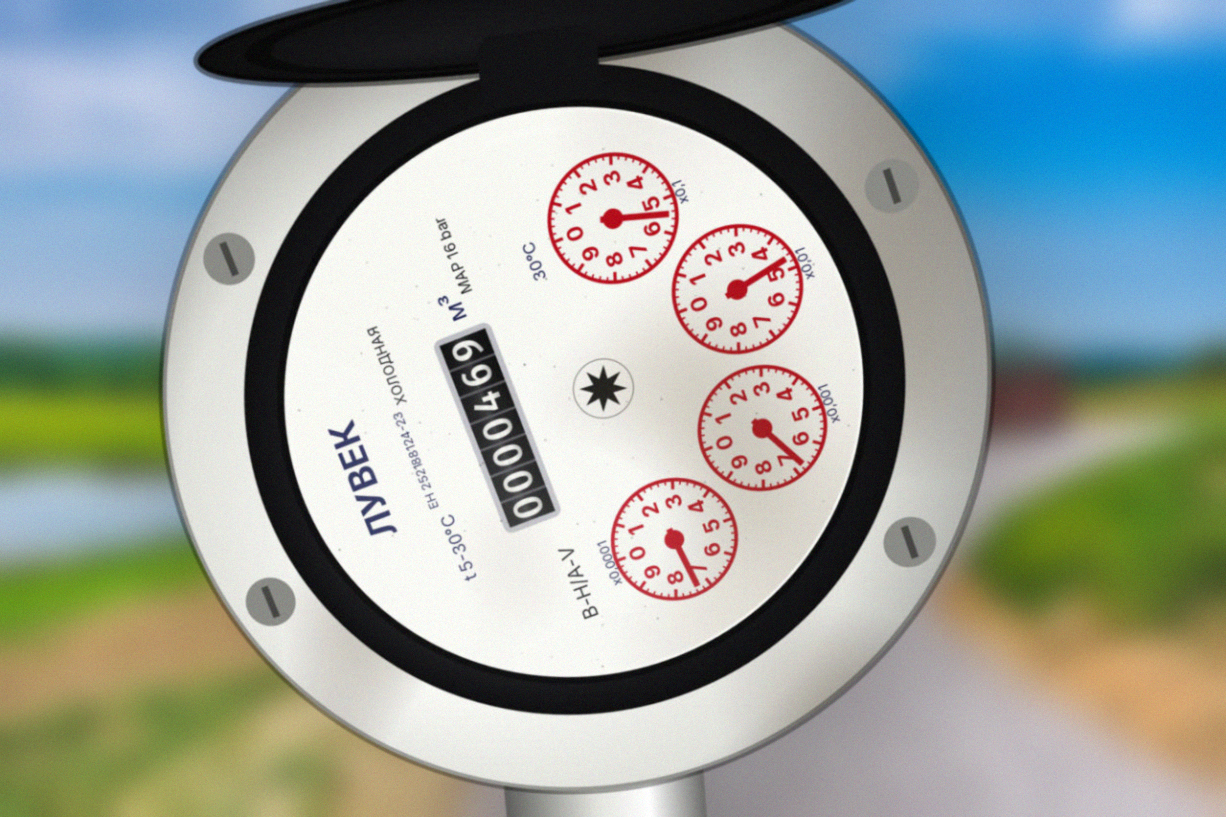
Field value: 469.5467,m³
